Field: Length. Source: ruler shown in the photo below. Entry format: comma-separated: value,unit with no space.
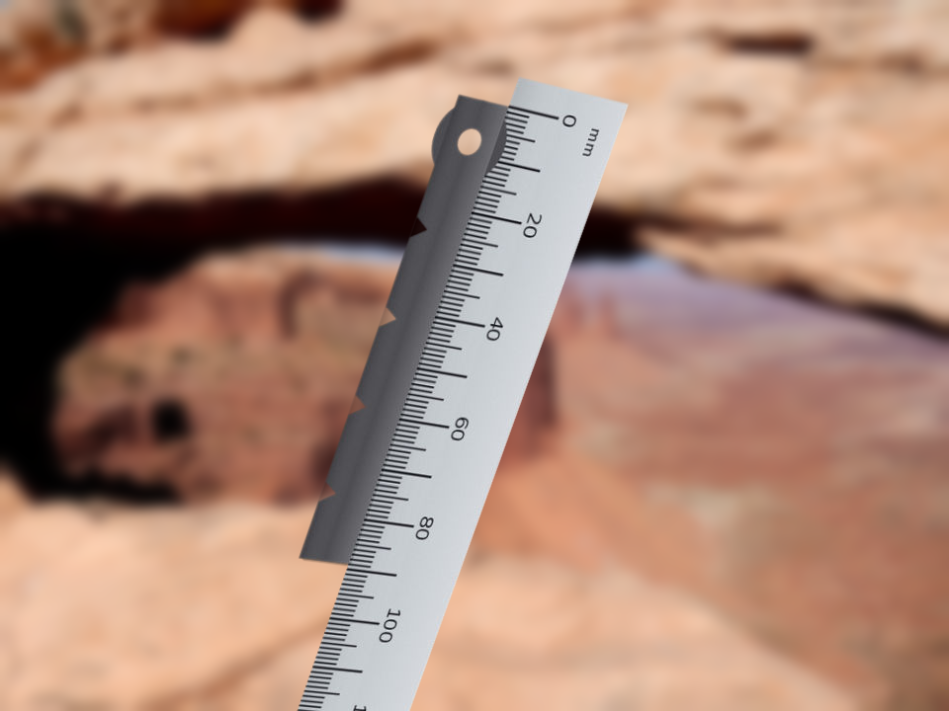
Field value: 89,mm
